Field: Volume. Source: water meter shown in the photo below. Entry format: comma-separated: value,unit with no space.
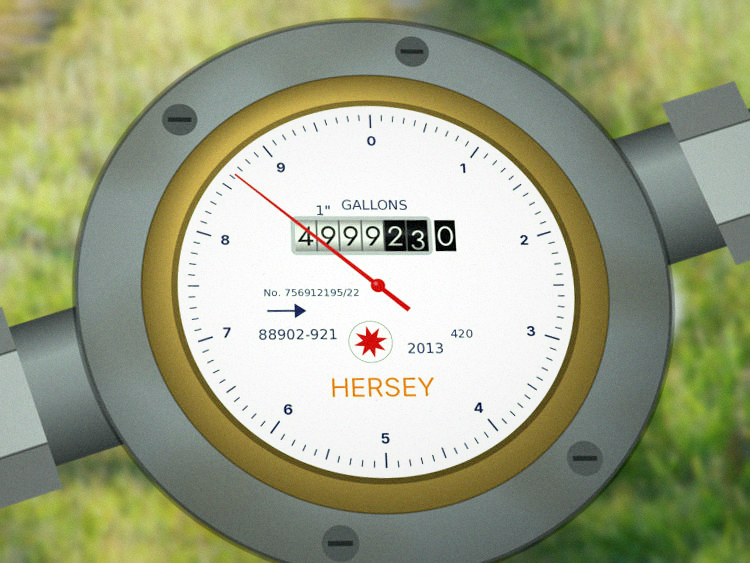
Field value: 4999228.6,gal
